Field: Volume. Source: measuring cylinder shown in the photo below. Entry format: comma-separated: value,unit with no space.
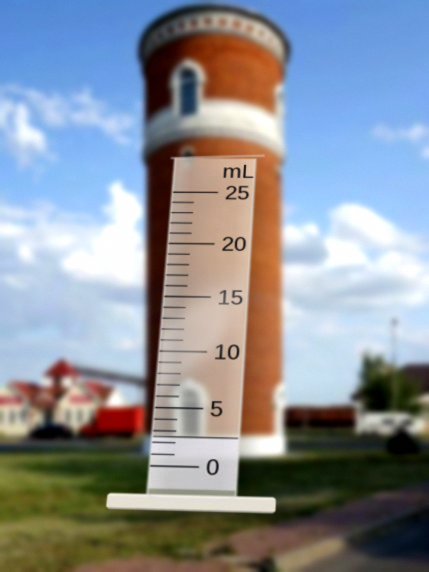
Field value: 2.5,mL
